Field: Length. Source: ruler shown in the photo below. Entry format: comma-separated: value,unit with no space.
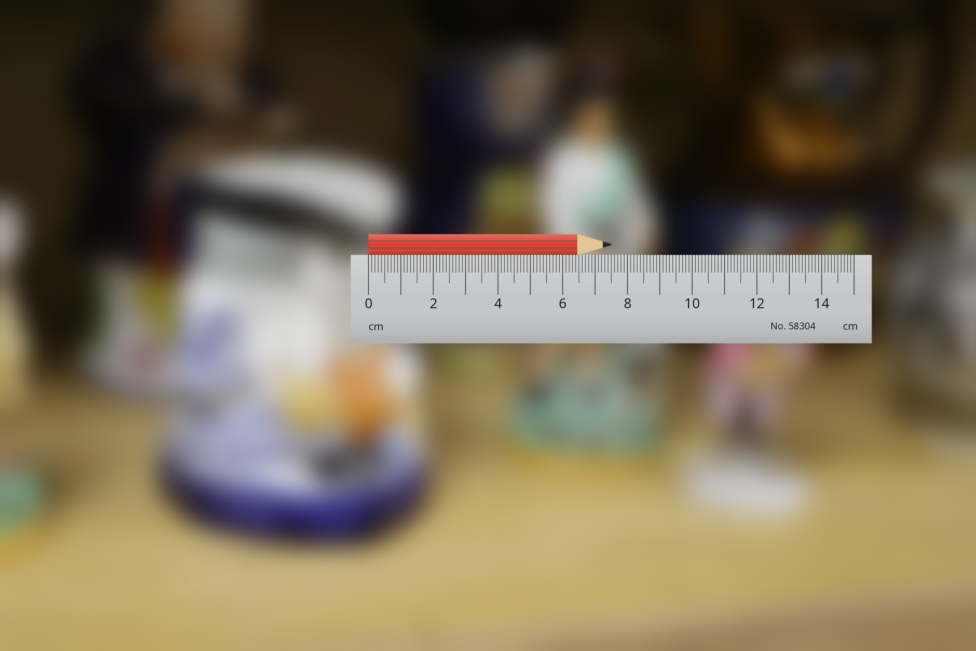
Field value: 7.5,cm
